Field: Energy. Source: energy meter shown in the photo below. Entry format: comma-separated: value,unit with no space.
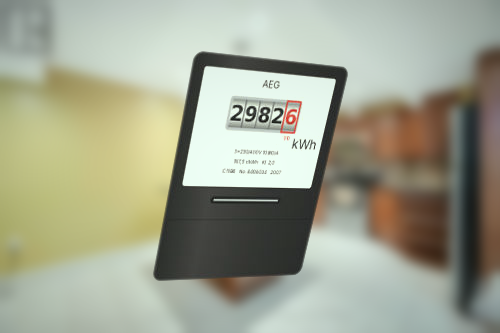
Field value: 2982.6,kWh
